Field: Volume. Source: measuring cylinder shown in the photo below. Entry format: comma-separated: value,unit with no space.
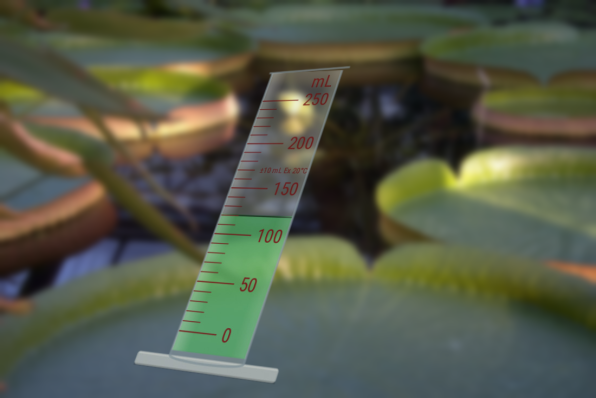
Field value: 120,mL
